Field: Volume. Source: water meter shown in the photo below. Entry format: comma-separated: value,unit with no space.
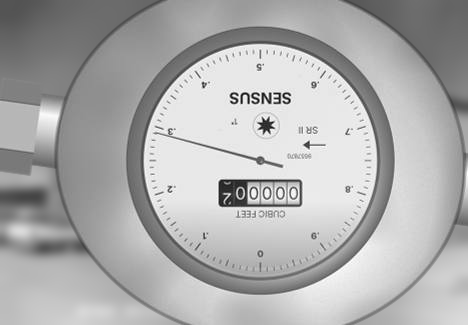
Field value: 2.29,ft³
